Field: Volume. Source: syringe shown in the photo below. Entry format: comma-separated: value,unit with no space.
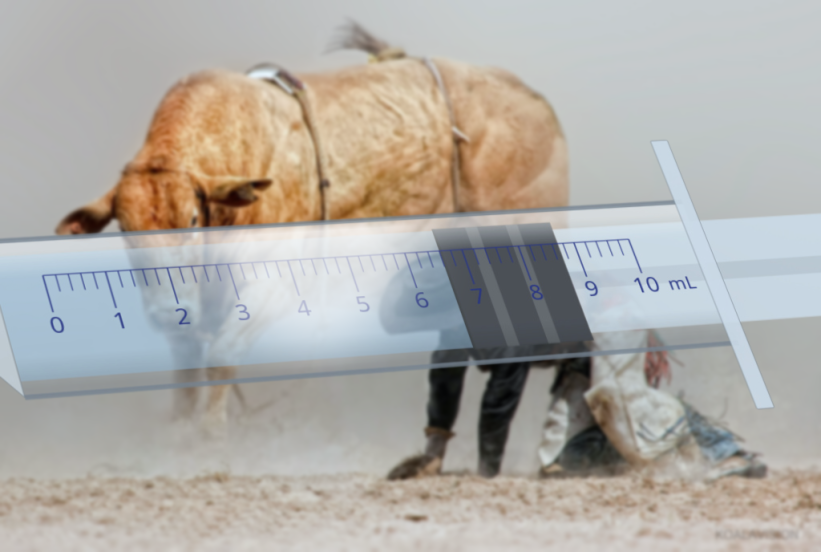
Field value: 6.6,mL
